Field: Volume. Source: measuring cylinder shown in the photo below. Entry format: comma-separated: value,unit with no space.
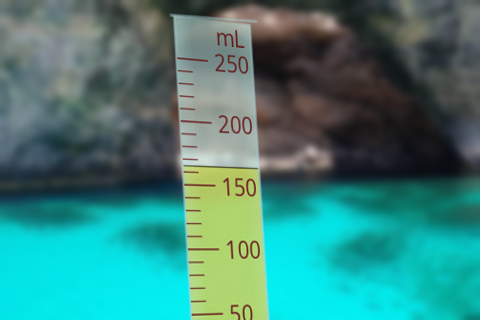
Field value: 165,mL
